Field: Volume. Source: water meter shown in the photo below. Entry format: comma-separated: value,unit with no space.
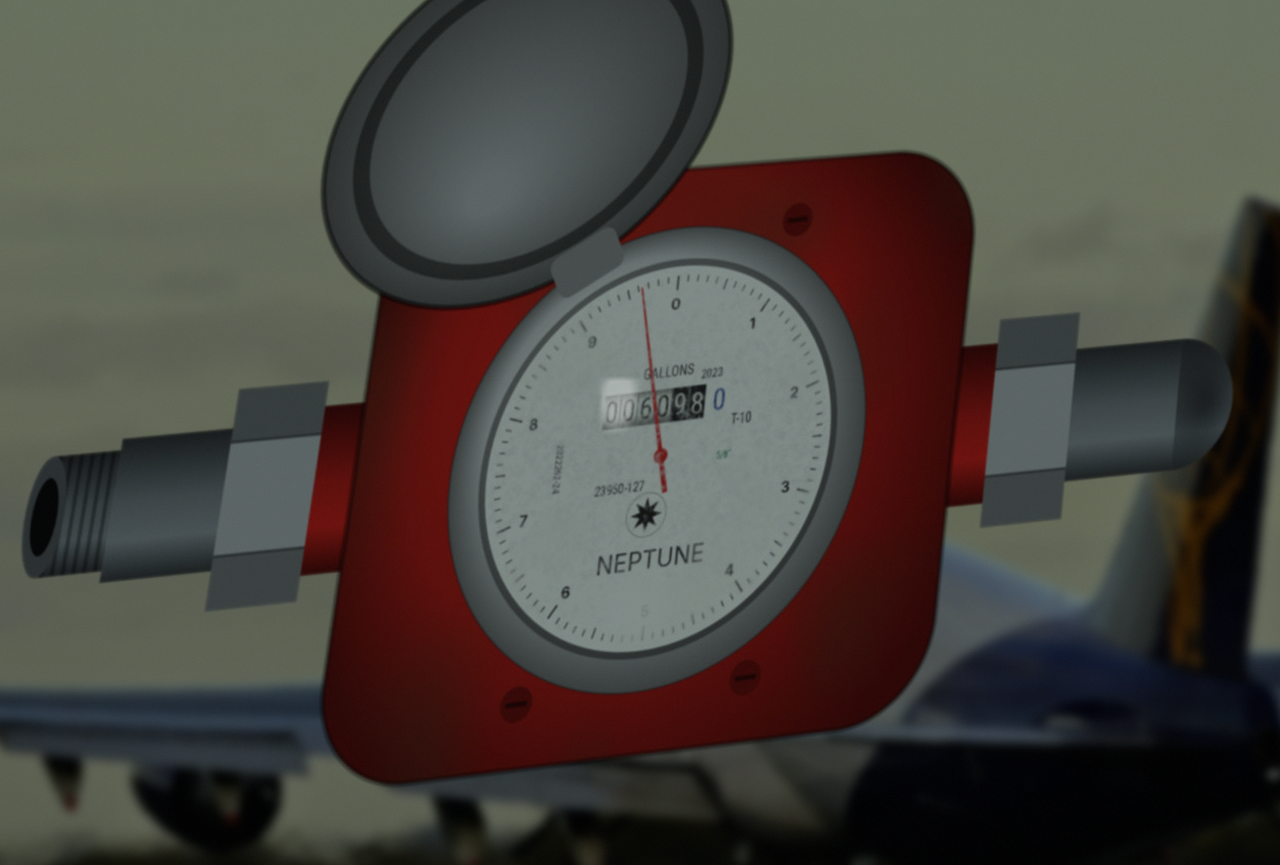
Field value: 60979.6,gal
